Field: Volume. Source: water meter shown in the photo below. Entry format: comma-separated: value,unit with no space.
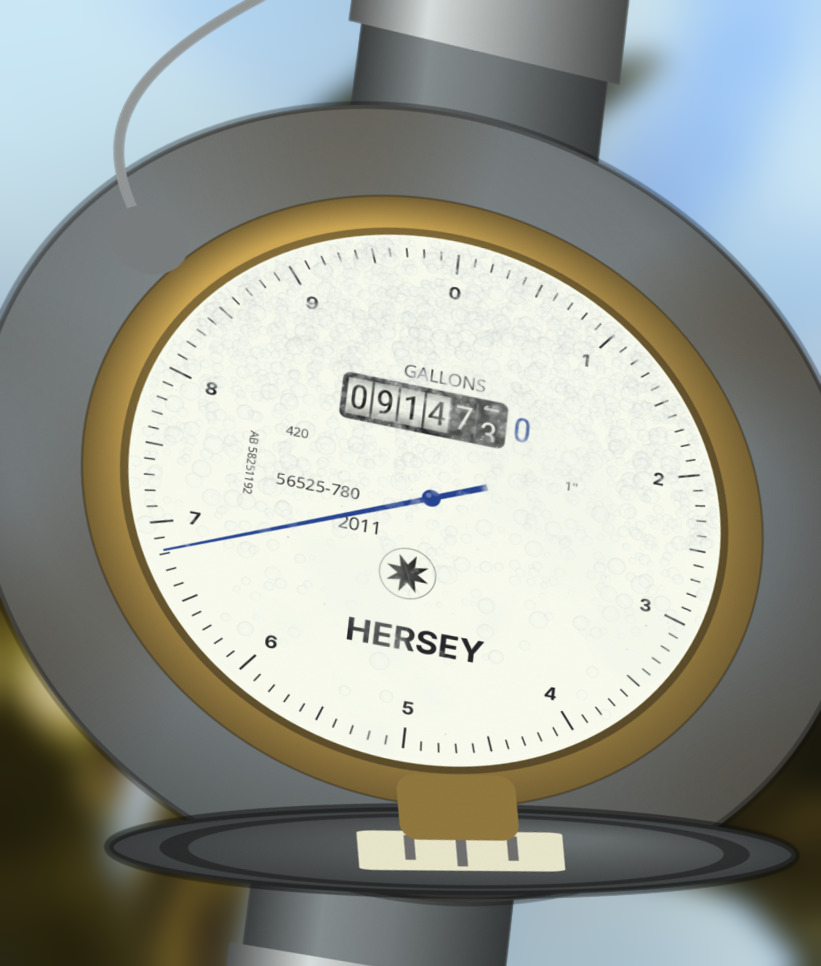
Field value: 914726.8,gal
